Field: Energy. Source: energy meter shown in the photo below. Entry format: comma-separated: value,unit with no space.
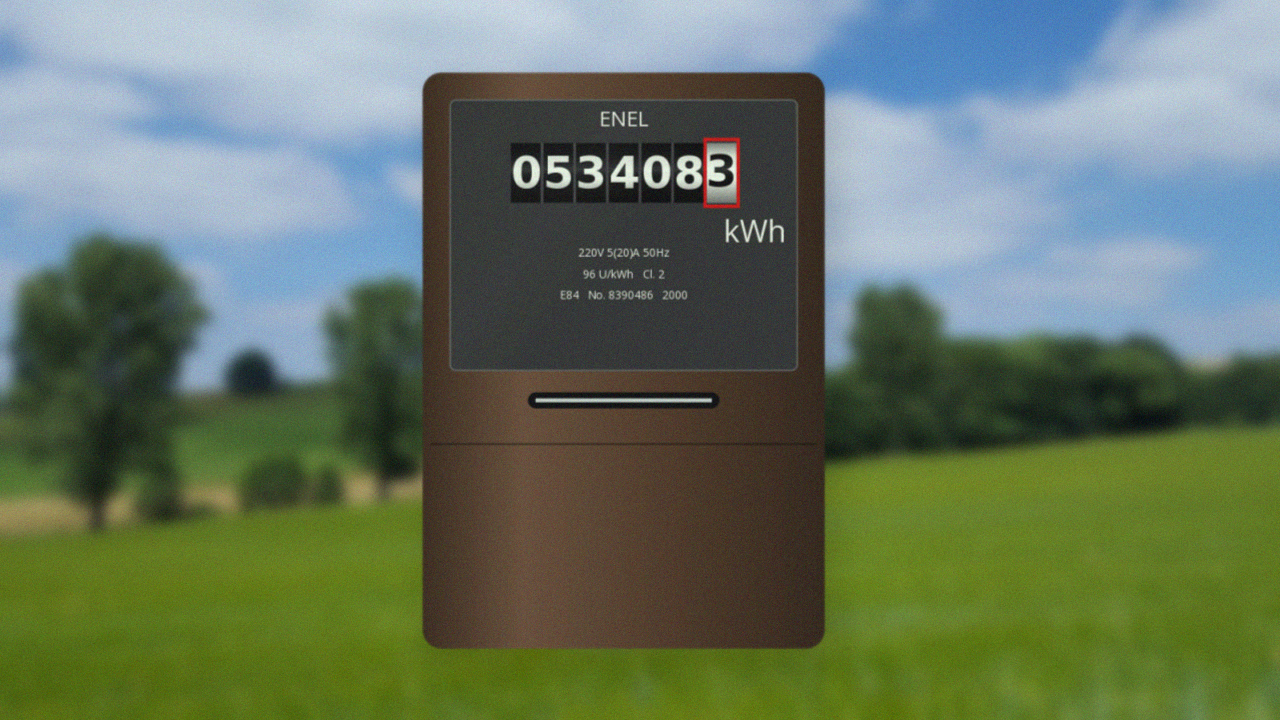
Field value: 53408.3,kWh
